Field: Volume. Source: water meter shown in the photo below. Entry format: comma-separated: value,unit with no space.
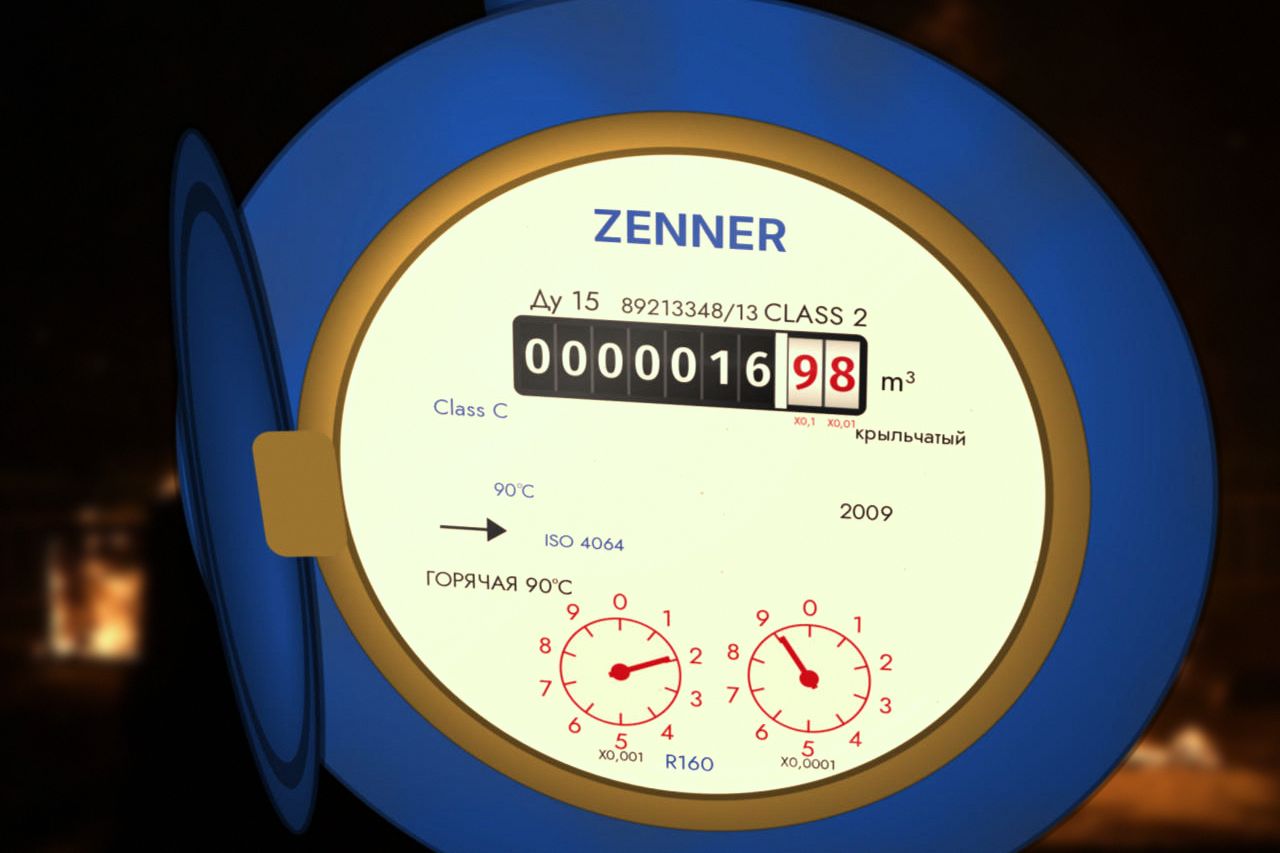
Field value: 16.9819,m³
